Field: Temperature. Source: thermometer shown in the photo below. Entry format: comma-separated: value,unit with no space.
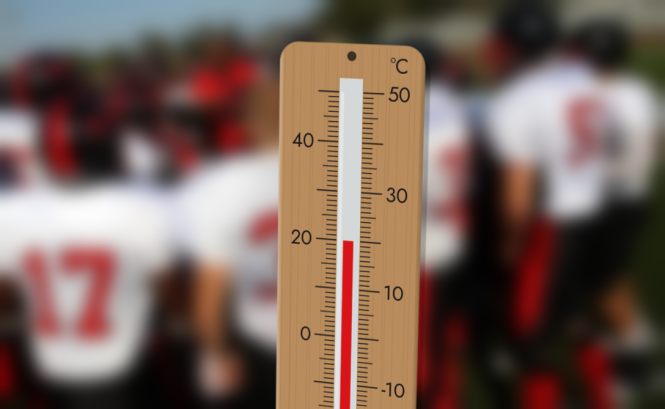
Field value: 20,°C
